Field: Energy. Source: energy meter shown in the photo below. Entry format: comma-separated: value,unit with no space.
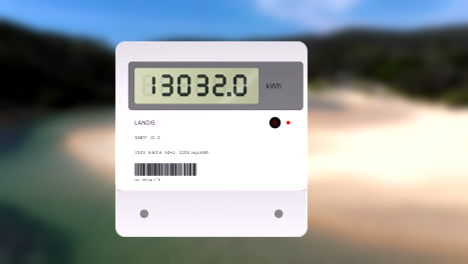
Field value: 13032.0,kWh
